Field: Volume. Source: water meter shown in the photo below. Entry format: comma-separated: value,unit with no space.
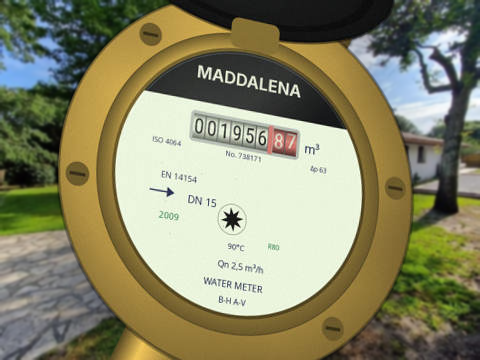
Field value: 1956.87,m³
